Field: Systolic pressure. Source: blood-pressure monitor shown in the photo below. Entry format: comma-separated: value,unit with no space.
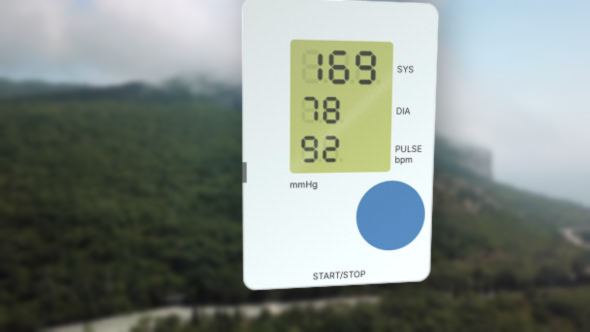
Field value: 169,mmHg
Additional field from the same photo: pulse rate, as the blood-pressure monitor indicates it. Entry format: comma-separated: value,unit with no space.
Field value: 92,bpm
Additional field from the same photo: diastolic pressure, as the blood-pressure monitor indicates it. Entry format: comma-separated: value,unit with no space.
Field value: 78,mmHg
